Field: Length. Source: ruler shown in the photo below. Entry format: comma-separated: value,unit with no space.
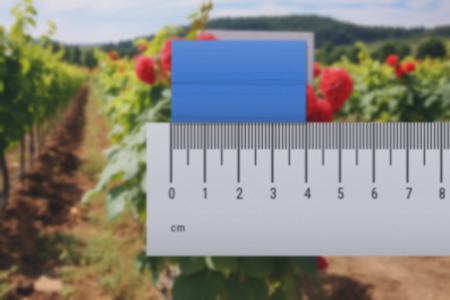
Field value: 4,cm
